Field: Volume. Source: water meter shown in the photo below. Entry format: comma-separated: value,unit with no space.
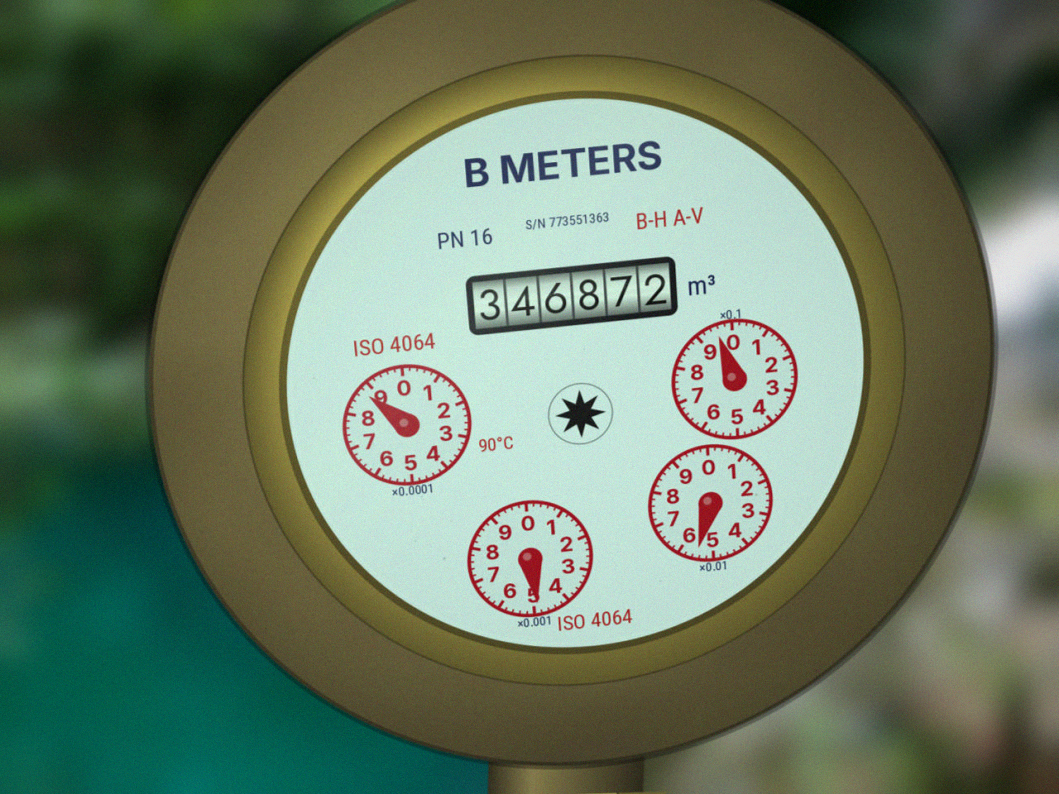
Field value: 346871.9548,m³
